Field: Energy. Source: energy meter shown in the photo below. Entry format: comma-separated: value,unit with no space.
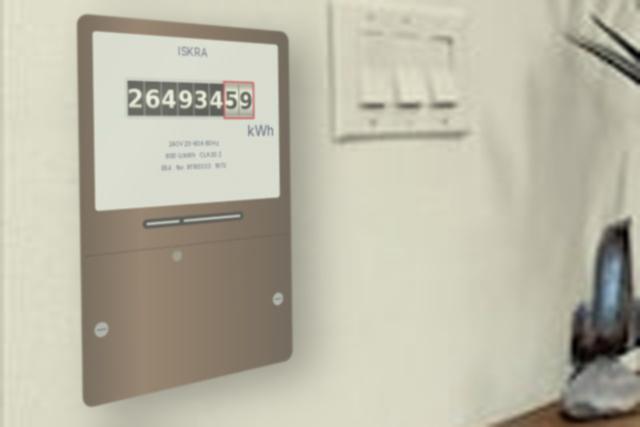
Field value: 264934.59,kWh
